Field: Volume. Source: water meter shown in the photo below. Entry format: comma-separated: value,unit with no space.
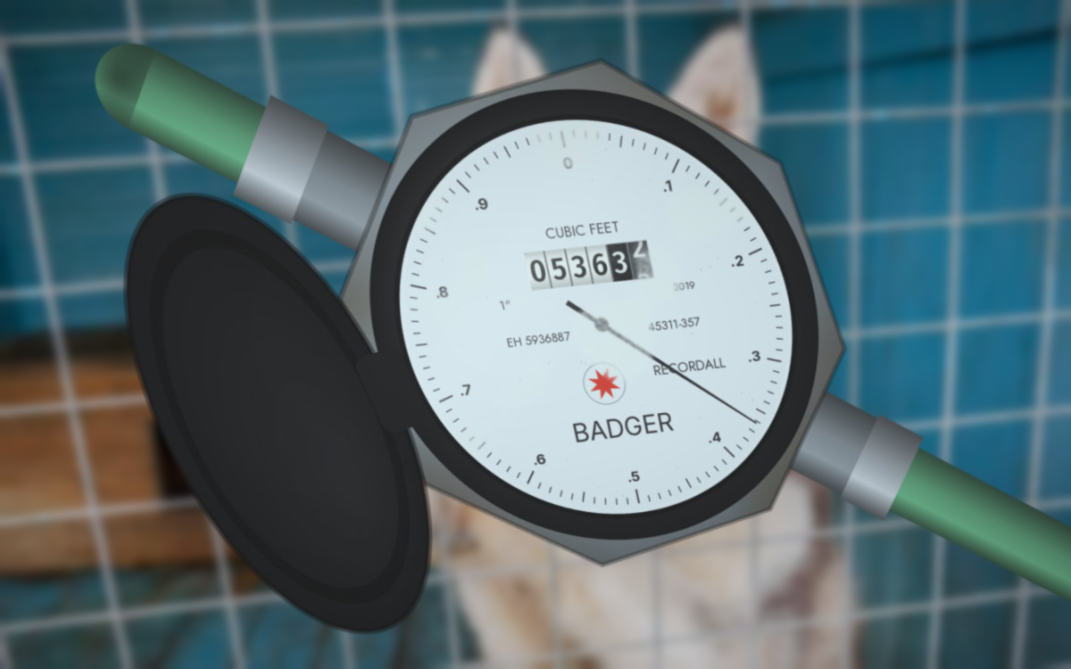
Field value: 53632.36,ft³
